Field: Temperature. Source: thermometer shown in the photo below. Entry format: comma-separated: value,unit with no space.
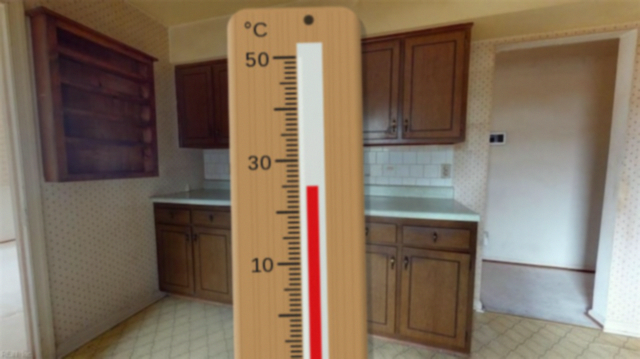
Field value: 25,°C
